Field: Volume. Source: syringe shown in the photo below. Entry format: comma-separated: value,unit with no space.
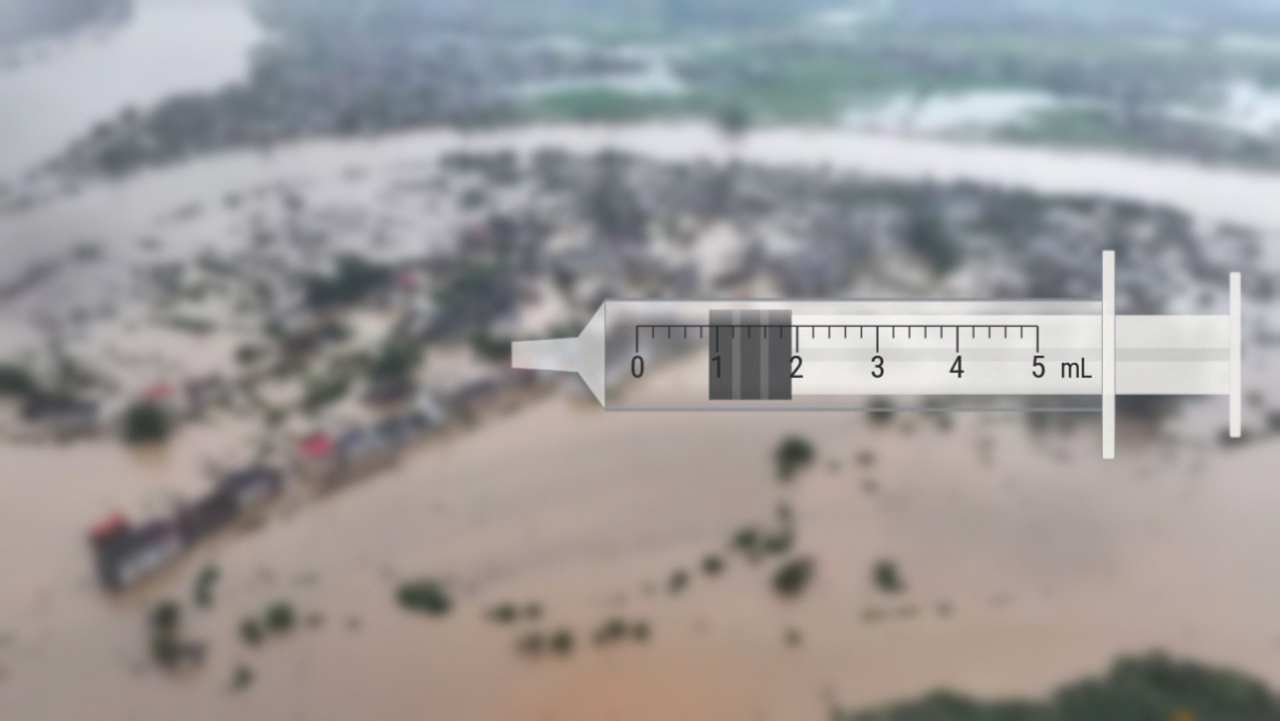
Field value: 0.9,mL
